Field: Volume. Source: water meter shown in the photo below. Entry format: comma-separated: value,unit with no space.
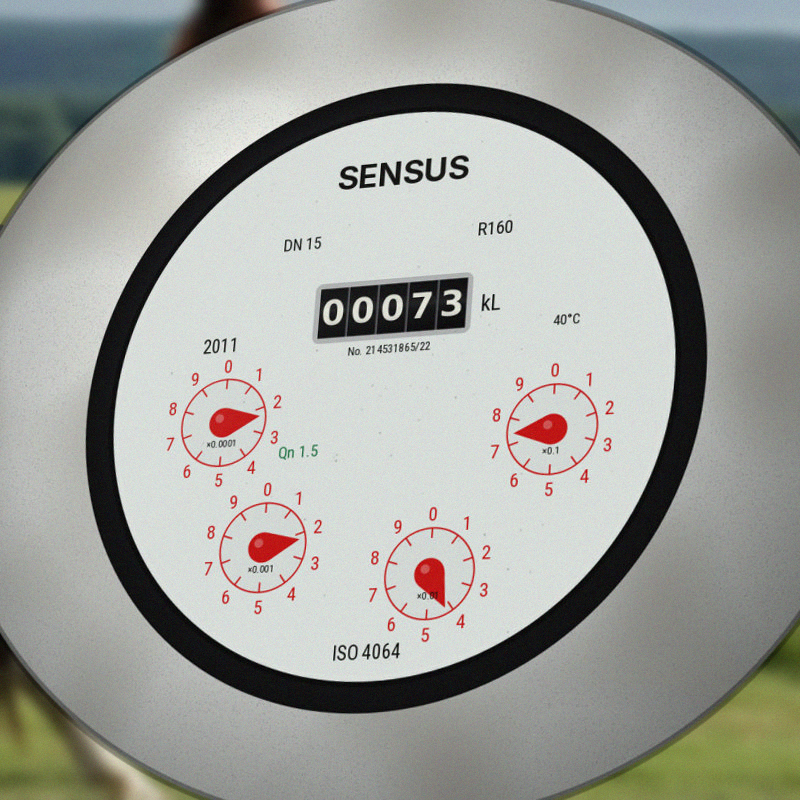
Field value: 73.7422,kL
